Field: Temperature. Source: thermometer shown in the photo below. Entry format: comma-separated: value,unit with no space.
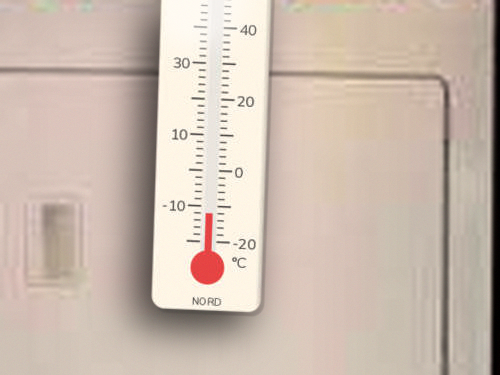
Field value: -12,°C
